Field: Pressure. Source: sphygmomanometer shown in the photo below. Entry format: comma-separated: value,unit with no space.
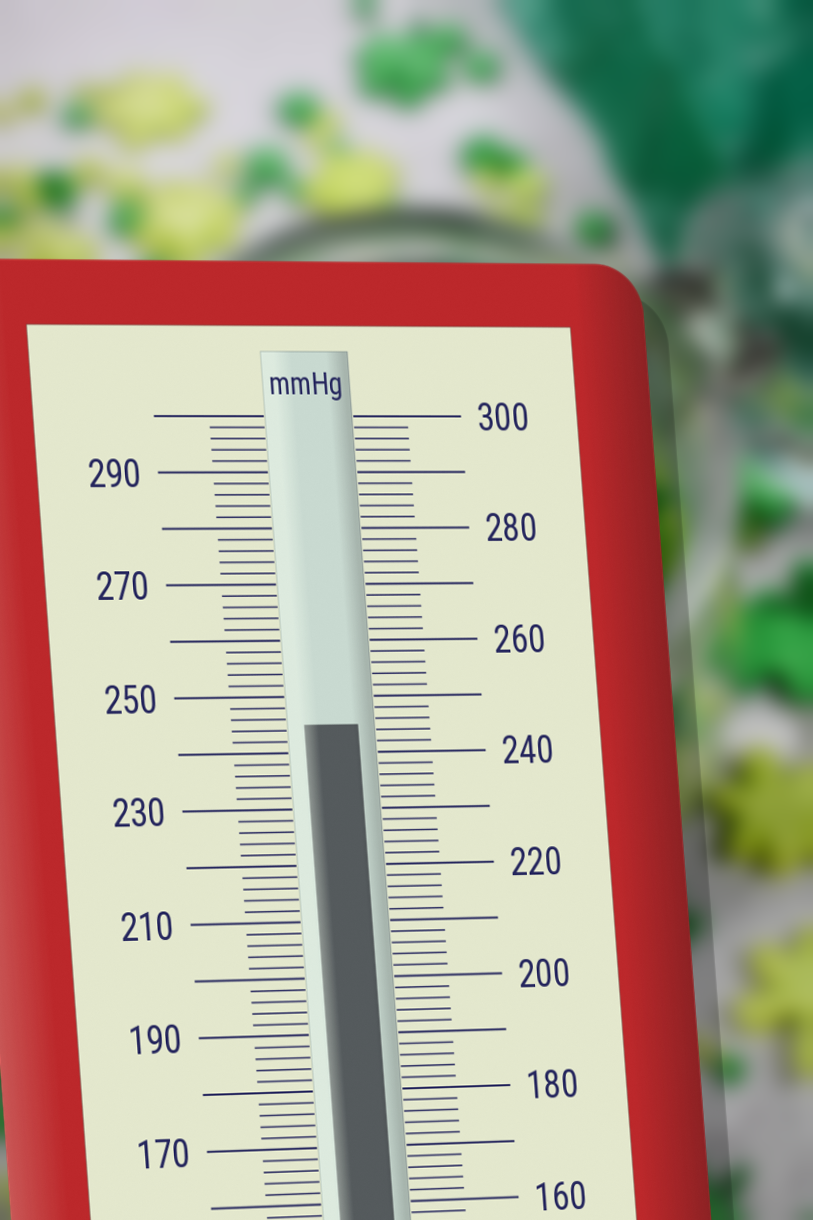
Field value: 245,mmHg
